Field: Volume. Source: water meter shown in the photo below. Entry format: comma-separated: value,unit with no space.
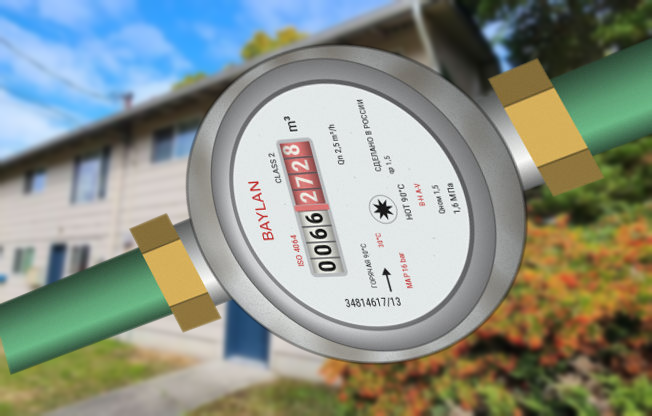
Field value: 66.2728,m³
